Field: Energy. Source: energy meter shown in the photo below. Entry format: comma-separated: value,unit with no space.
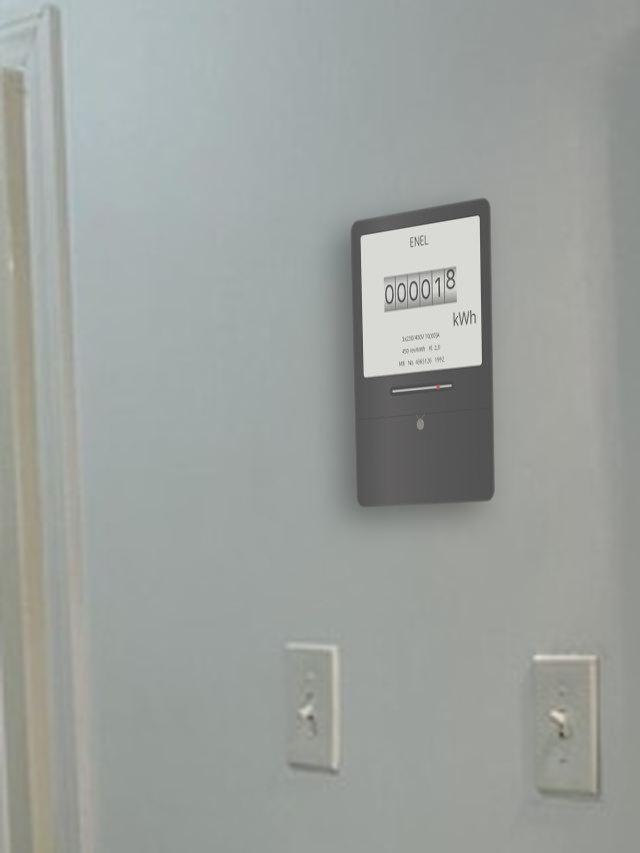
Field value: 18,kWh
